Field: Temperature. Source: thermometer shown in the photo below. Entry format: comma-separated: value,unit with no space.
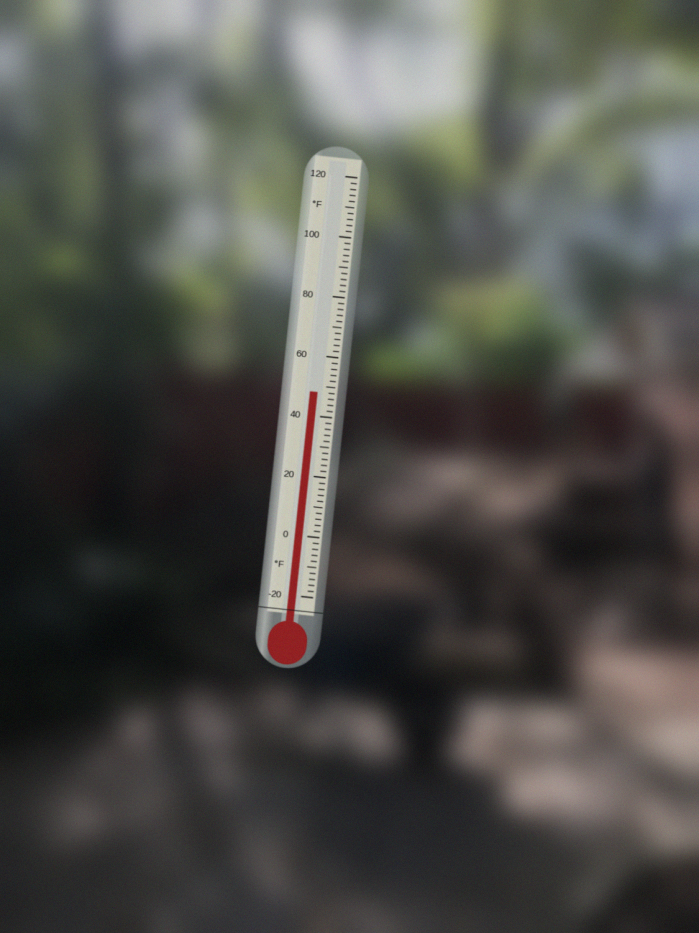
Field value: 48,°F
